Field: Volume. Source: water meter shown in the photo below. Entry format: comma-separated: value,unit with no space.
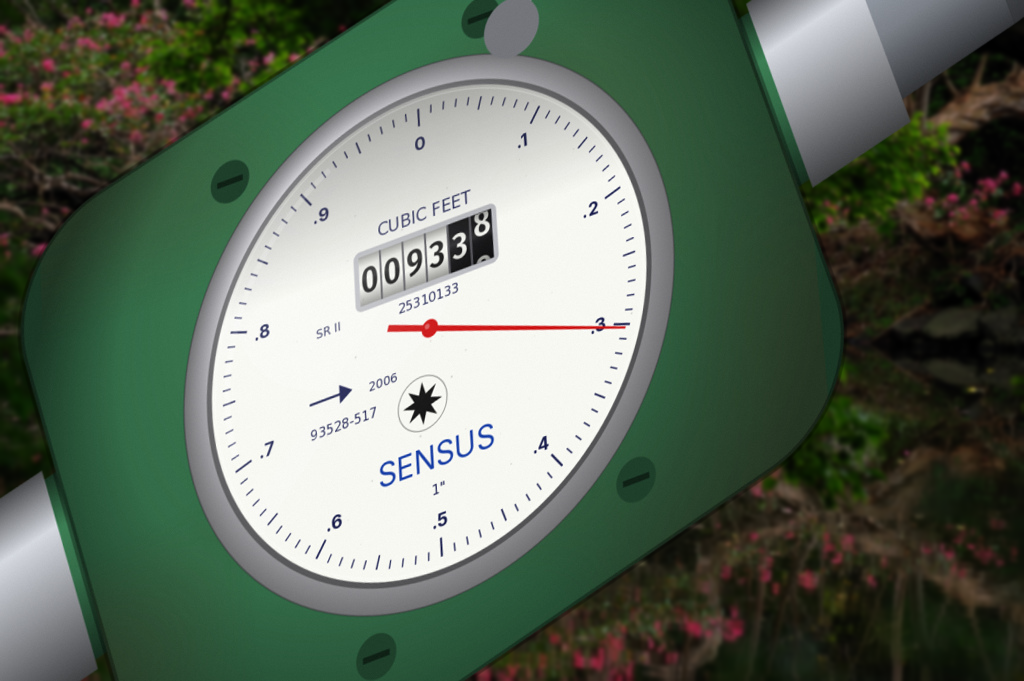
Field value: 9338.30,ft³
